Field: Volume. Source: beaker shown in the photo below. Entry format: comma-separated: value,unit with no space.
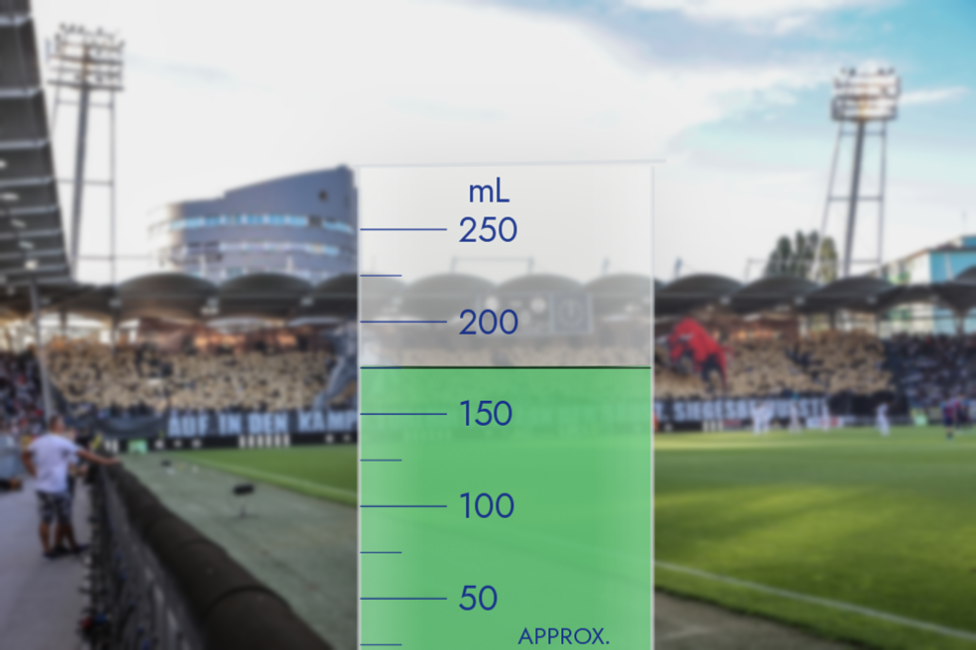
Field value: 175,mL
